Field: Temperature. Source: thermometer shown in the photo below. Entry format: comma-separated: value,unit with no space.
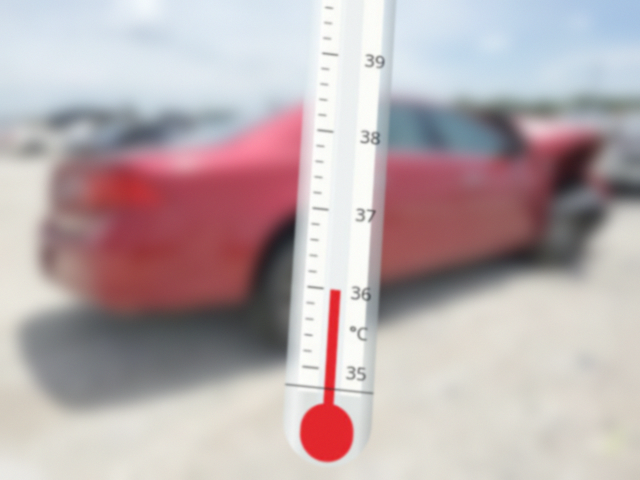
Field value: 36,°C
